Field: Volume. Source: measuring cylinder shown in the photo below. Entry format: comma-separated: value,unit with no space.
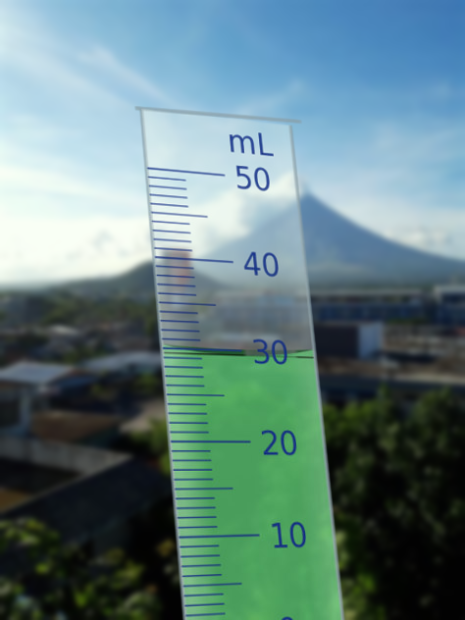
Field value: 29.5,mL
